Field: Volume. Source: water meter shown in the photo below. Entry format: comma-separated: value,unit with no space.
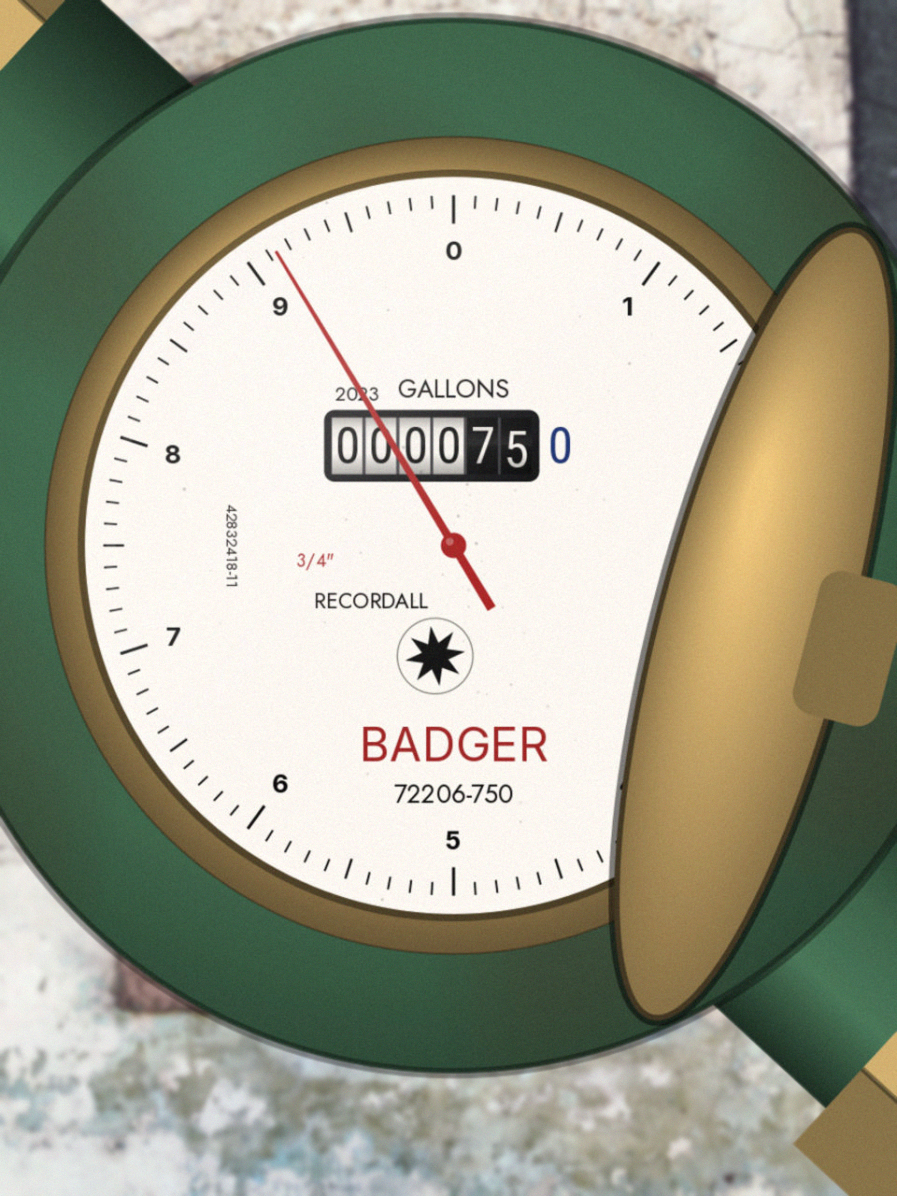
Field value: 749.1,gal
